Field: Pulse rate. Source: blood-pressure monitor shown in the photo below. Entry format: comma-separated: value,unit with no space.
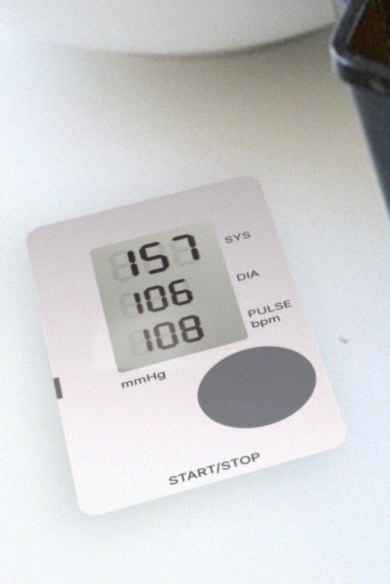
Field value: 108,bpm
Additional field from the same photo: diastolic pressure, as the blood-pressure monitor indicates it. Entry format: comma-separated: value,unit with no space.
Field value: 106,mmHg
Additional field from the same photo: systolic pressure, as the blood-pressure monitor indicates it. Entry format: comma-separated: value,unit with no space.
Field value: 157,mmHg
